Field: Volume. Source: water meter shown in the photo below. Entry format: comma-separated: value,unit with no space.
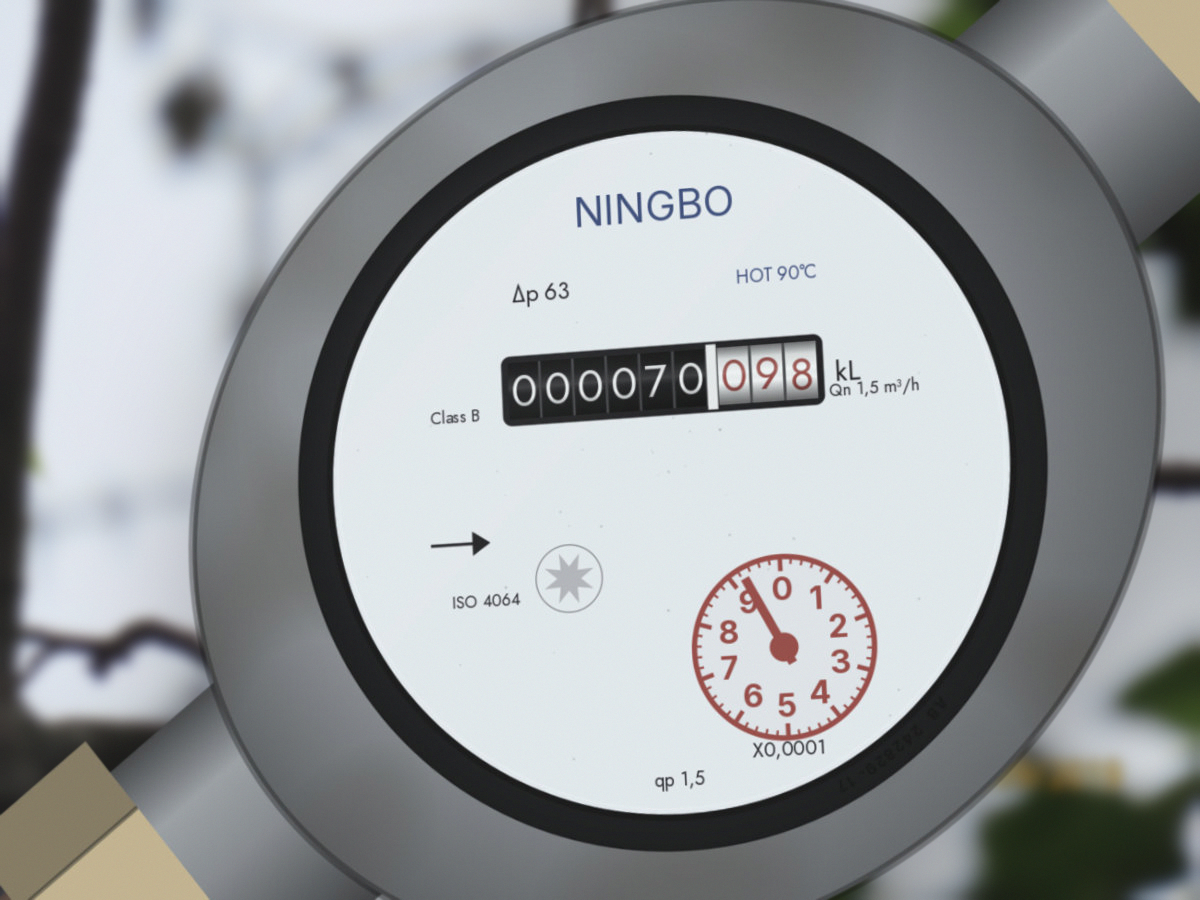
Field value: 70.0979,kL
